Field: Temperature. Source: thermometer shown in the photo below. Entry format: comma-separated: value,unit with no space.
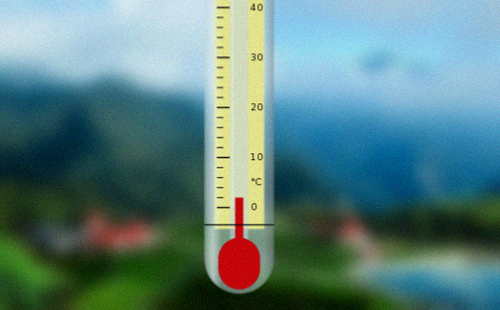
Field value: 2,°C
